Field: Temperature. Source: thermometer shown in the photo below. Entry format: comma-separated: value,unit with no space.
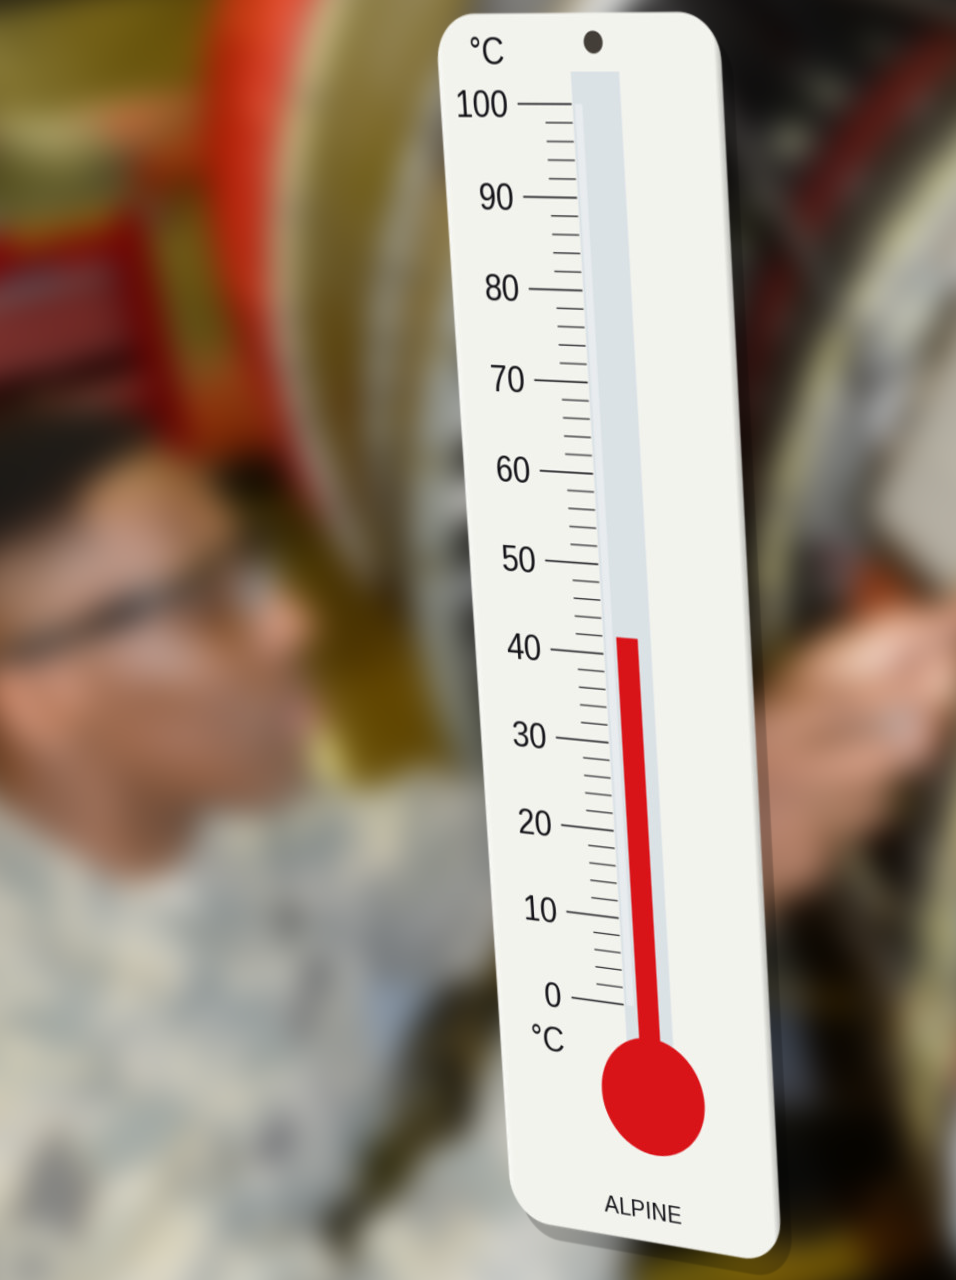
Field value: 42,°C
